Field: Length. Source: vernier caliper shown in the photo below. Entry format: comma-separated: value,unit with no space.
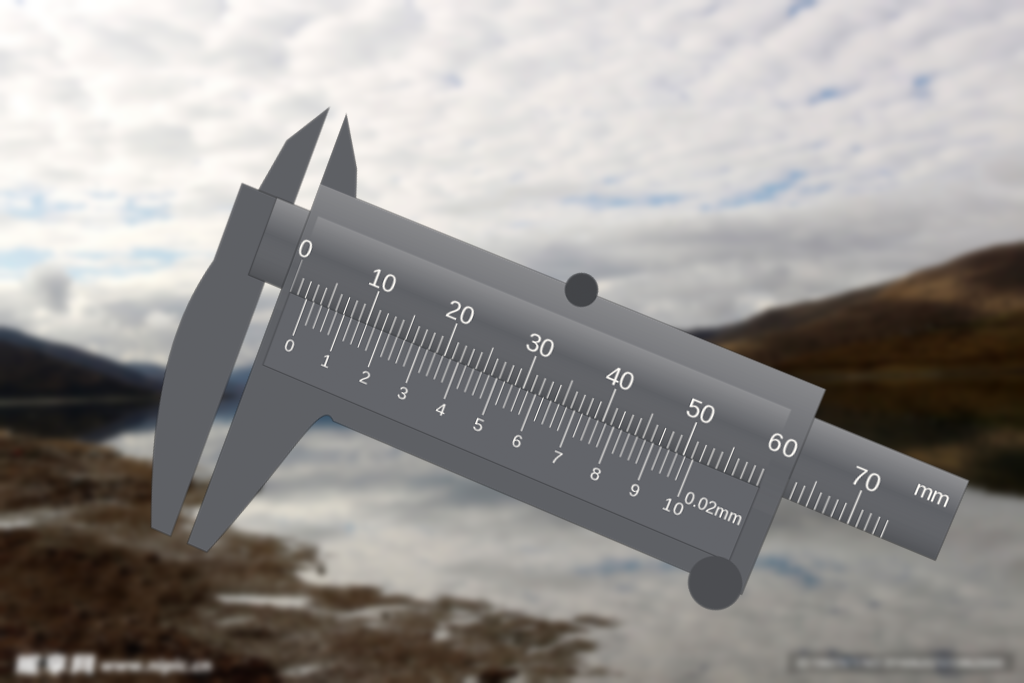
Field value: 2.2,mm
